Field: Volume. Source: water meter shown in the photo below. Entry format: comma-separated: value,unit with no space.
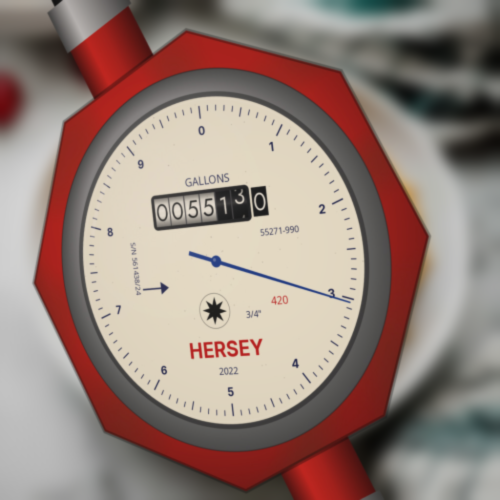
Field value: 55133.0,gal
